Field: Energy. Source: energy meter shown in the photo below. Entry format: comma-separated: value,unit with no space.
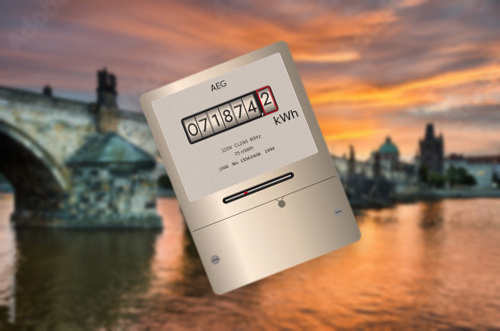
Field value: 71874.2,kWh
